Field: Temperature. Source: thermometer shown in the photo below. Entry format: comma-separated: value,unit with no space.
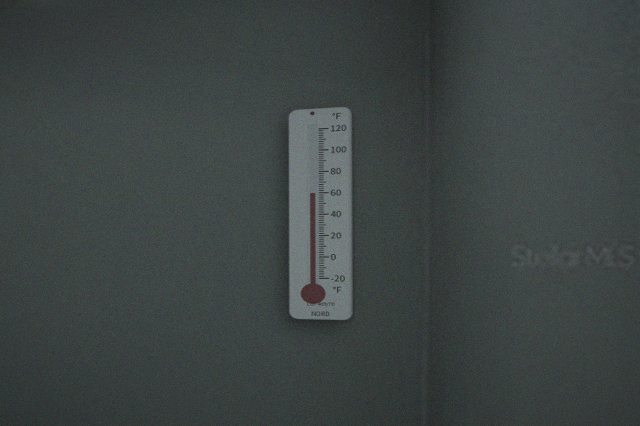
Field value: 60,°F
